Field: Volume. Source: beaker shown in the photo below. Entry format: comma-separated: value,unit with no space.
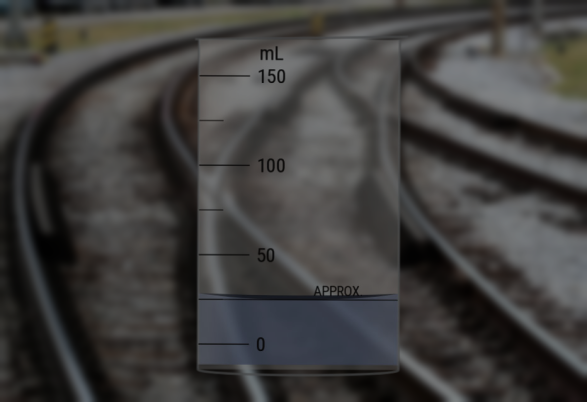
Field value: 25,mL
